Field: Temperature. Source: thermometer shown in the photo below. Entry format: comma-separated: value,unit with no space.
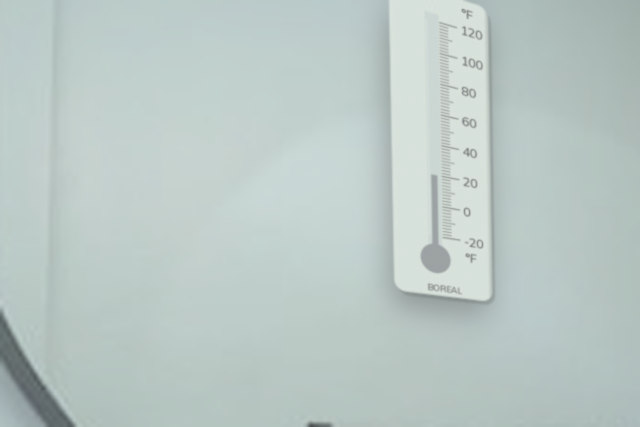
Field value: 20,°F
